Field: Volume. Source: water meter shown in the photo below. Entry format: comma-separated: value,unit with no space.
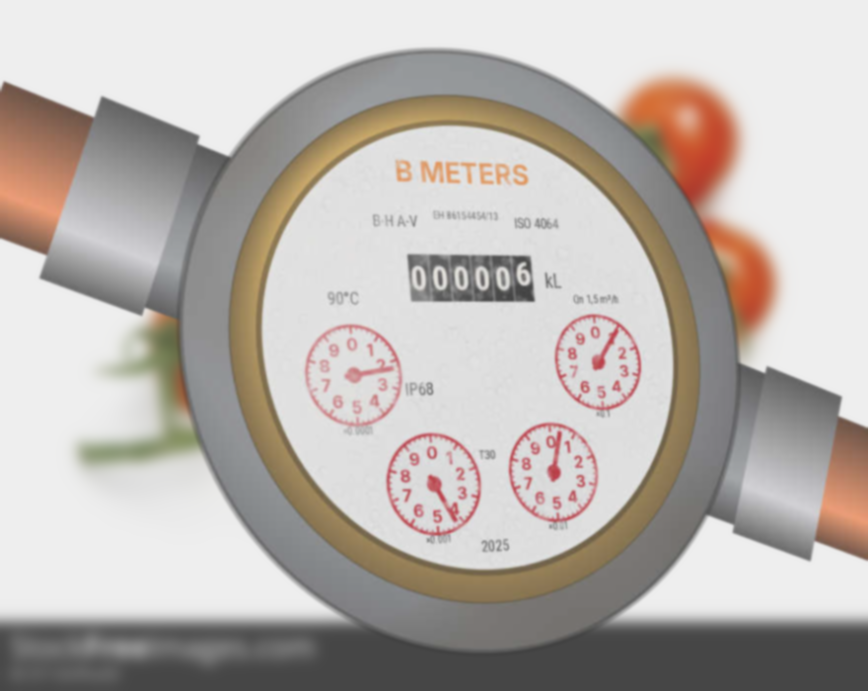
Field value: 6.1042,kL
